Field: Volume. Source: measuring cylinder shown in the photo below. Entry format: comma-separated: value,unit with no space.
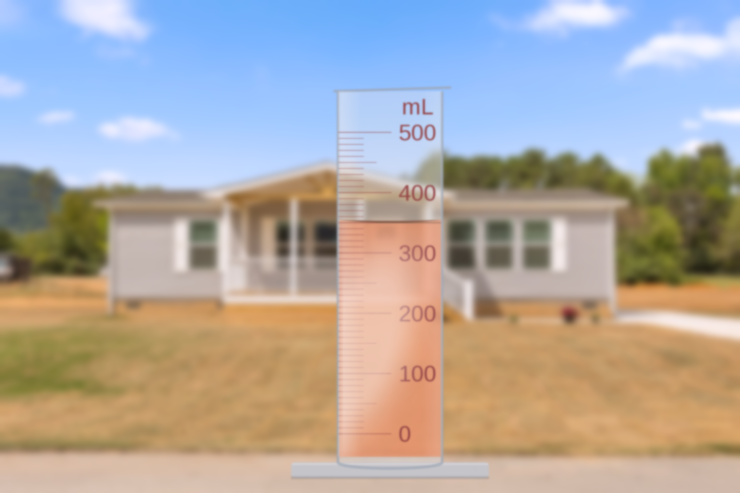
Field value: 350,mL
